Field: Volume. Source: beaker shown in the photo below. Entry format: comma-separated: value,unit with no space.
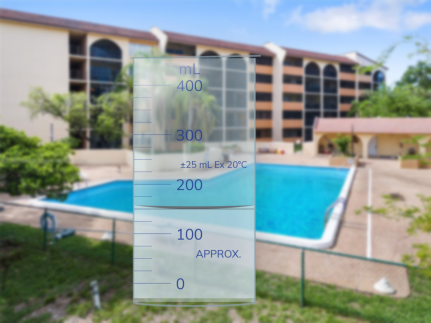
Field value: 150,mL
